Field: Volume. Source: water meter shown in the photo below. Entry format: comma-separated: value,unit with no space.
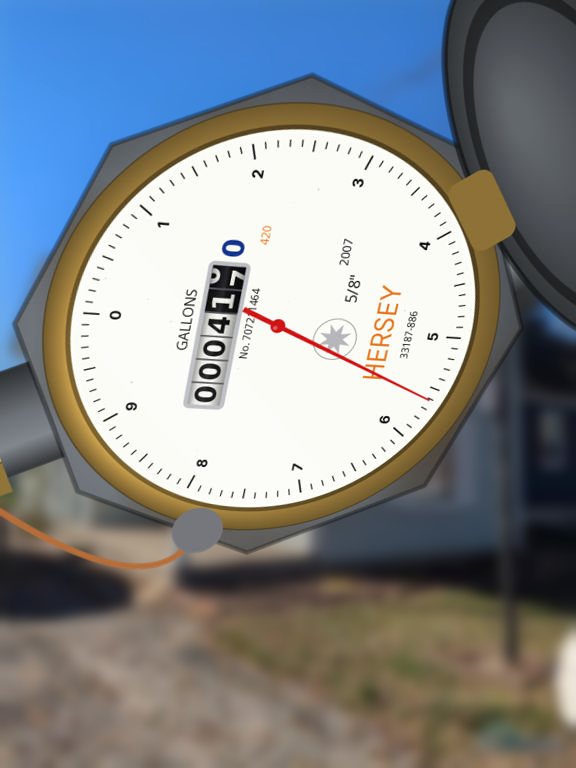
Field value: 4165.6,gal
